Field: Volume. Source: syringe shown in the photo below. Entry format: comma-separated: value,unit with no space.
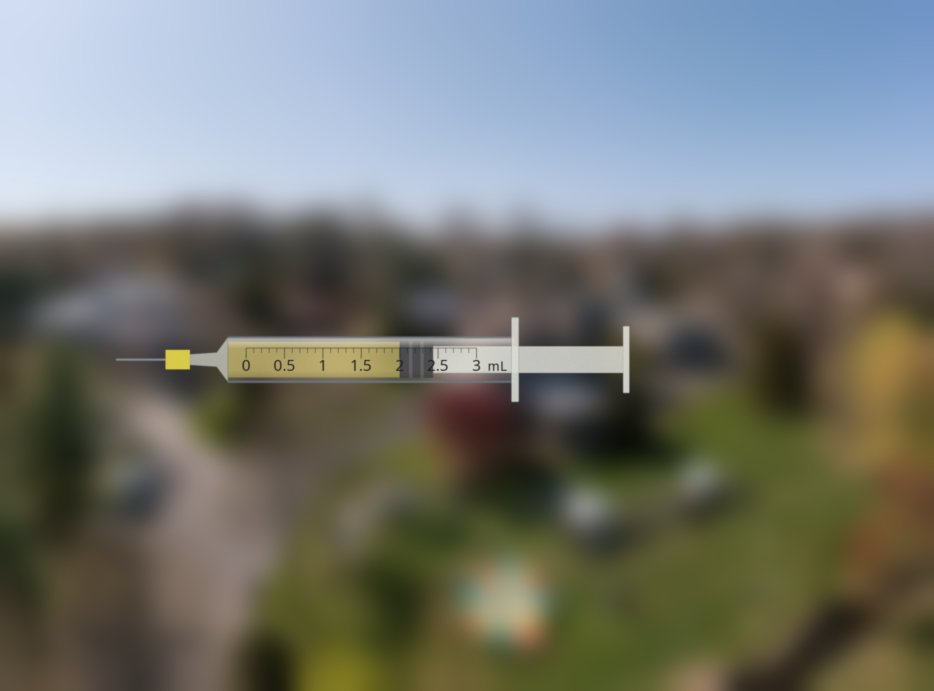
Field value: 2,mL
